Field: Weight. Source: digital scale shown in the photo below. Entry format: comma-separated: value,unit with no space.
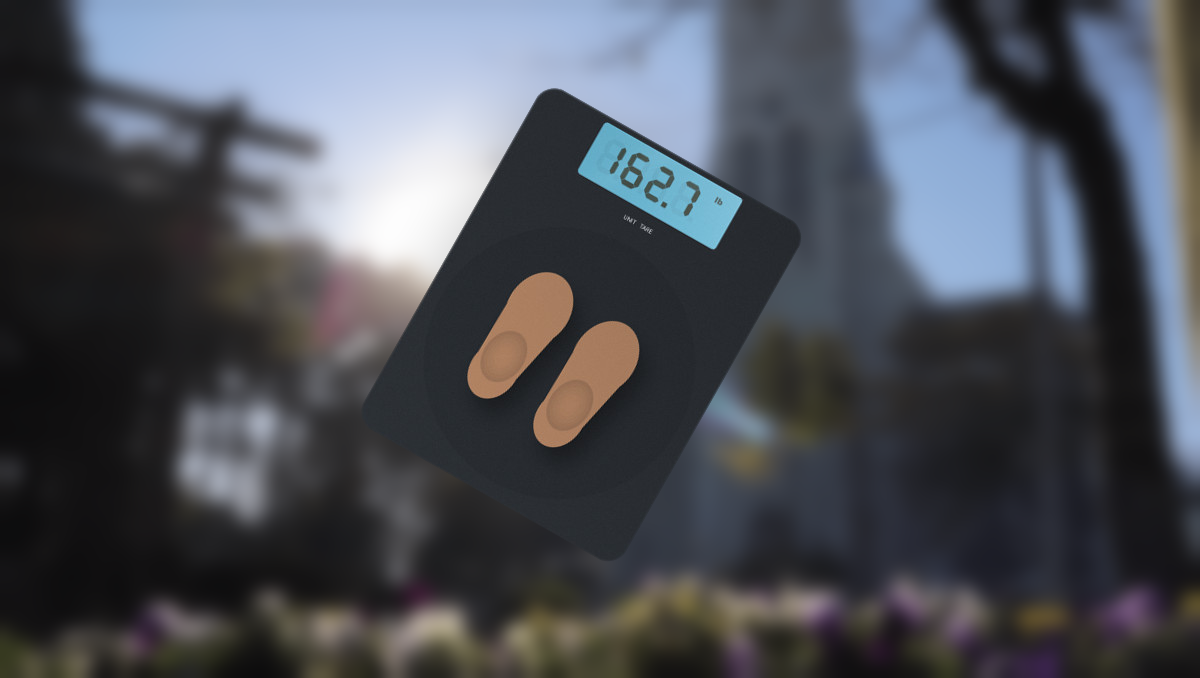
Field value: 162.7,lb
